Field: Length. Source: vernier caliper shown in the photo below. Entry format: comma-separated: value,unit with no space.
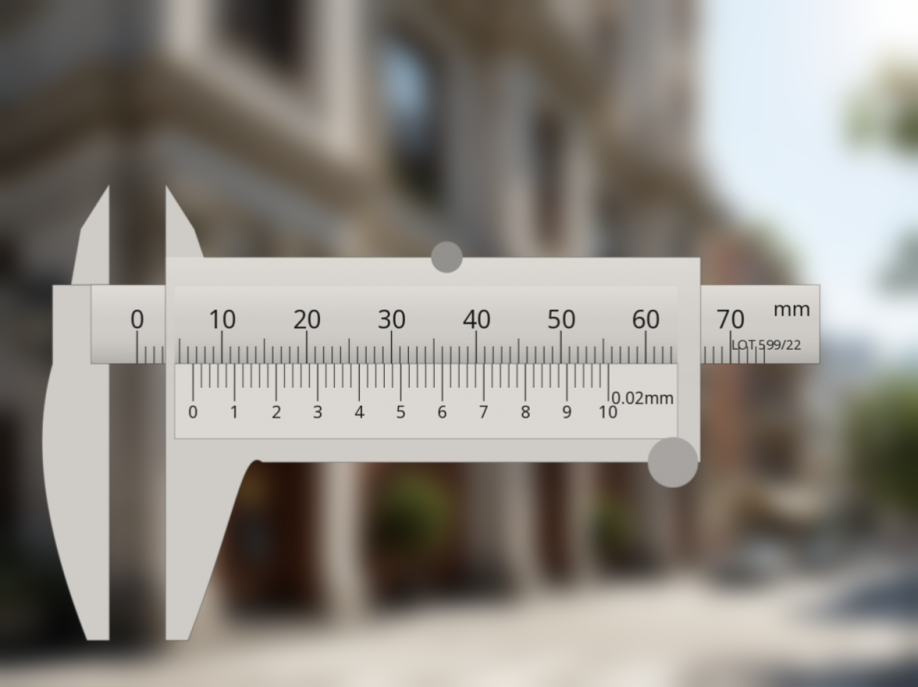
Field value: 6.6,mm
